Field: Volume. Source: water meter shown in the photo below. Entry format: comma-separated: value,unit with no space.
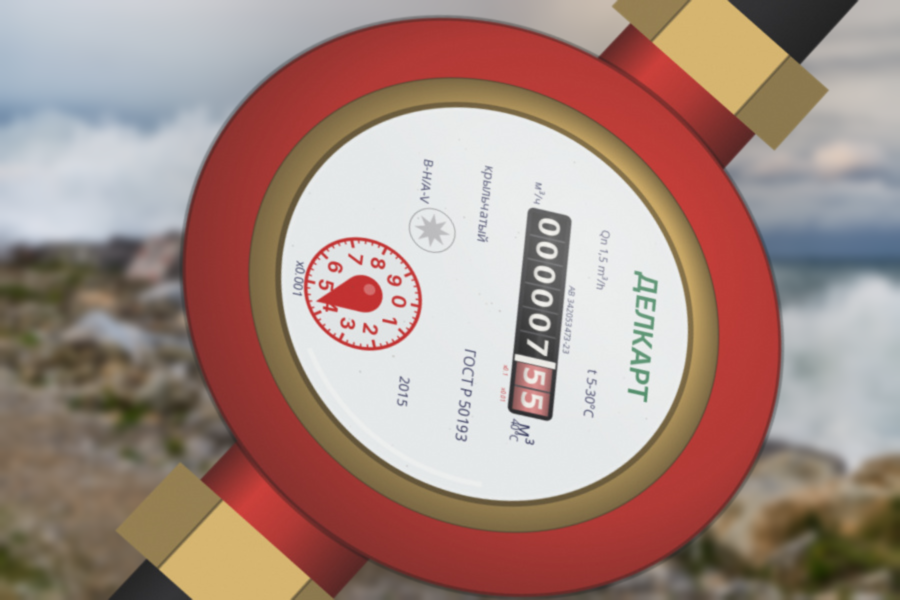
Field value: 7.554,m³
